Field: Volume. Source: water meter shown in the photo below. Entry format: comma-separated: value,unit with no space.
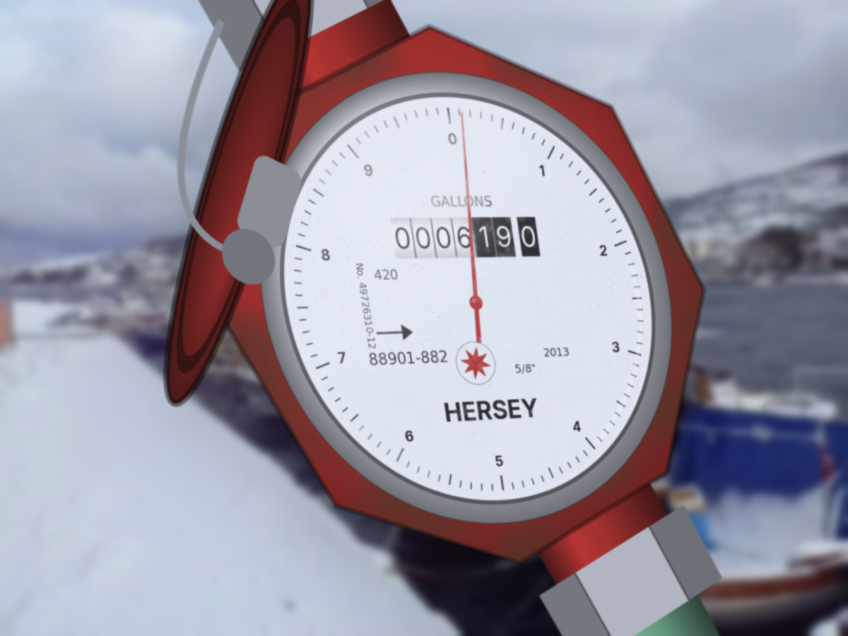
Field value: 6190.1,gal
